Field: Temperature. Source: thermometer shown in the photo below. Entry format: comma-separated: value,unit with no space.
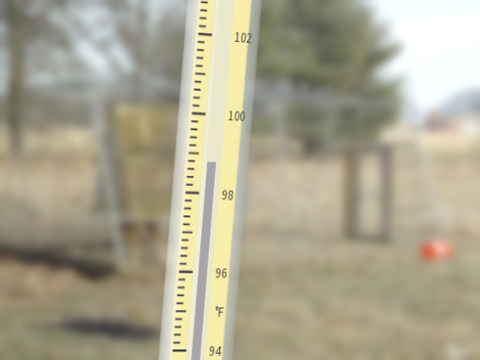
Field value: 98.8,°F
